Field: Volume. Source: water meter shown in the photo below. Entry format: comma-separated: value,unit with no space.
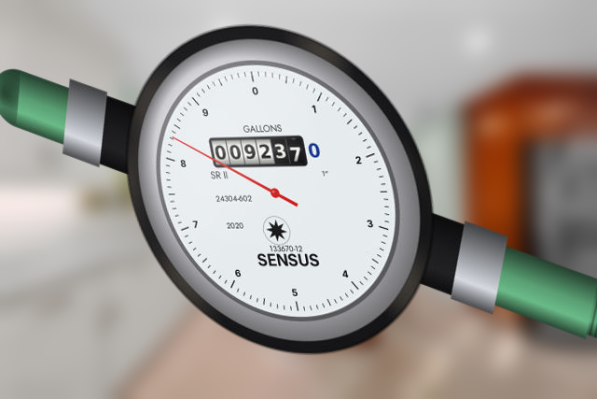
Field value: 92368.3,gal
